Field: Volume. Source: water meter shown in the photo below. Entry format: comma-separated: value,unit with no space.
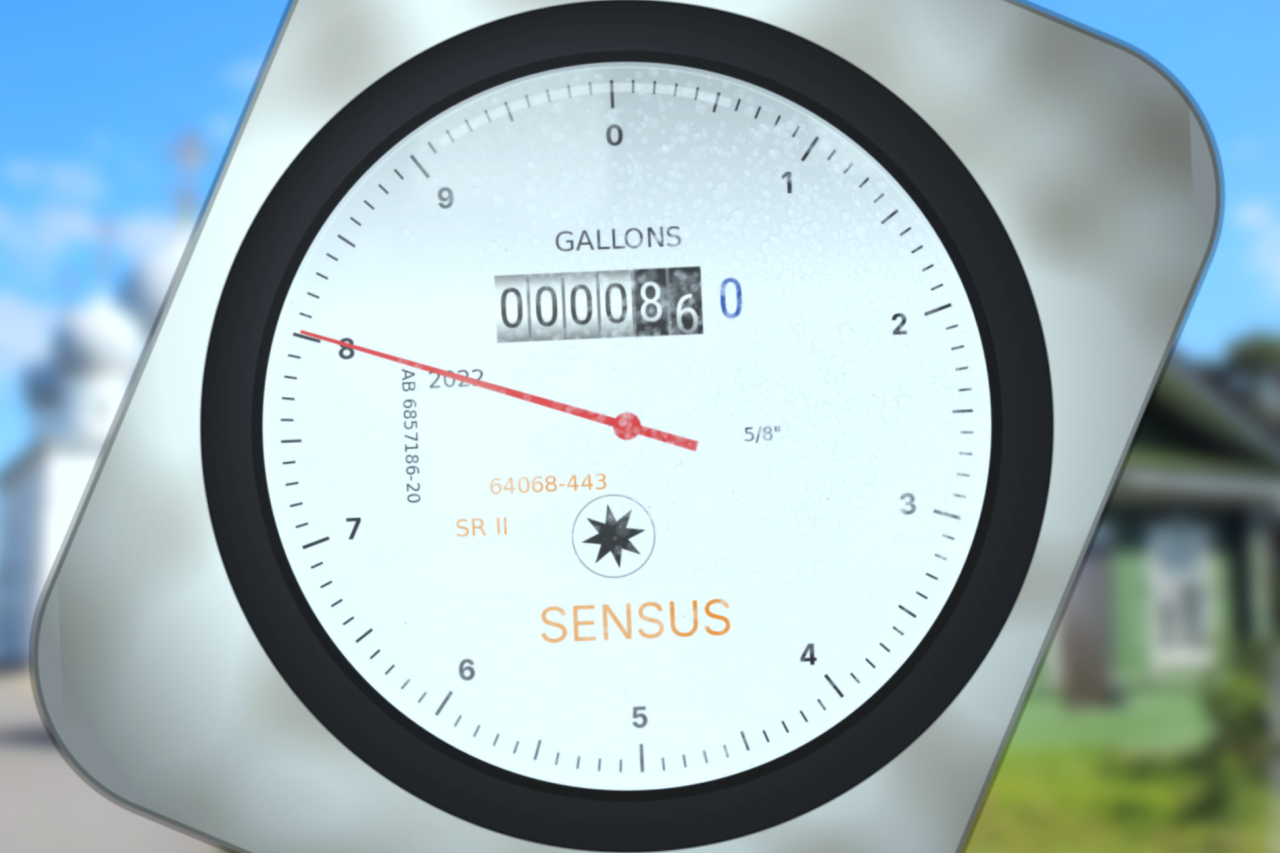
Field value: 858.0,gal
